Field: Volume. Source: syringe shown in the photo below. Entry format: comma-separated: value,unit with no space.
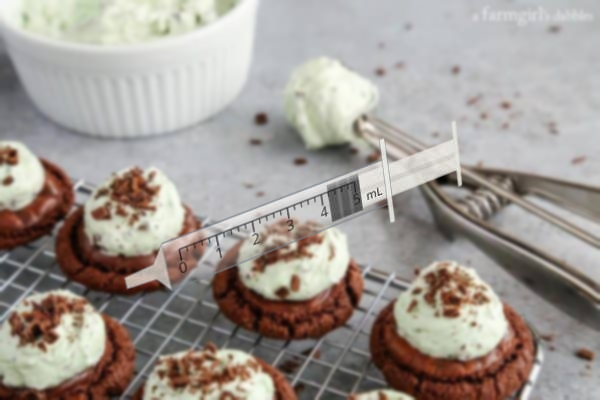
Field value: 4.2,mL
